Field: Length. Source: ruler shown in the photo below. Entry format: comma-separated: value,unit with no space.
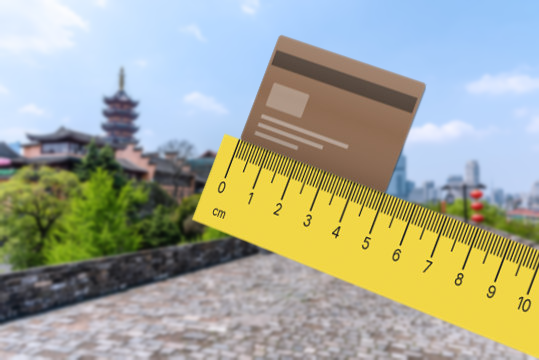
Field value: 5,cm
